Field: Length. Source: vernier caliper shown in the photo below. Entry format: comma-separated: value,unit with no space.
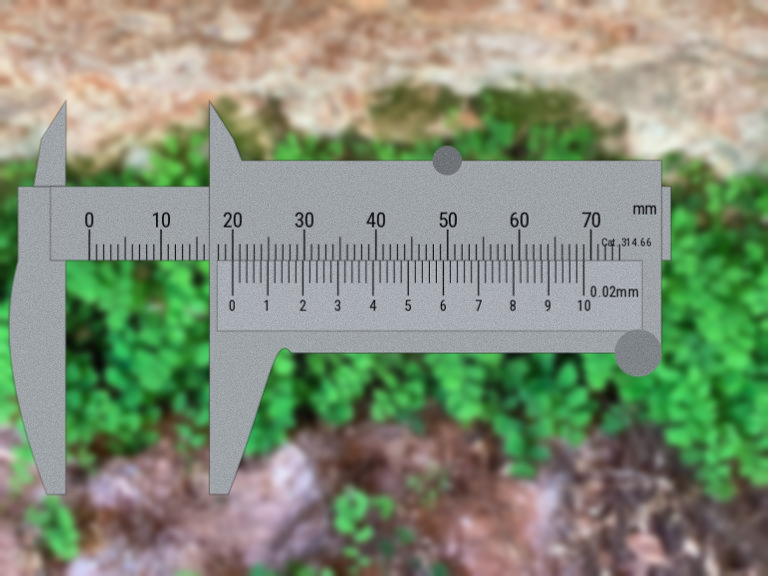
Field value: 20.0,mm
